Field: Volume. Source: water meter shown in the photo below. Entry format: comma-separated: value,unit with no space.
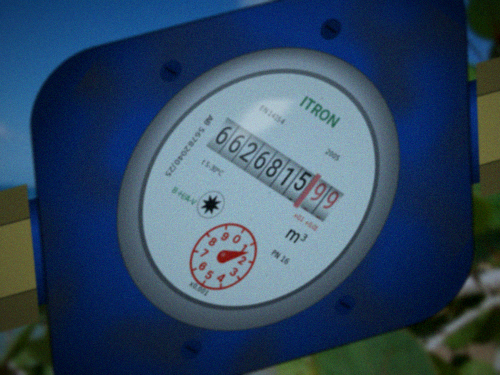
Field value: 6626815.991,m³
